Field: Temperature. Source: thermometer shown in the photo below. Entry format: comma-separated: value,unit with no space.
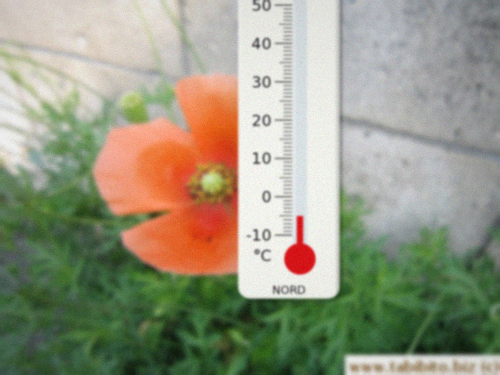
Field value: -5,°C
